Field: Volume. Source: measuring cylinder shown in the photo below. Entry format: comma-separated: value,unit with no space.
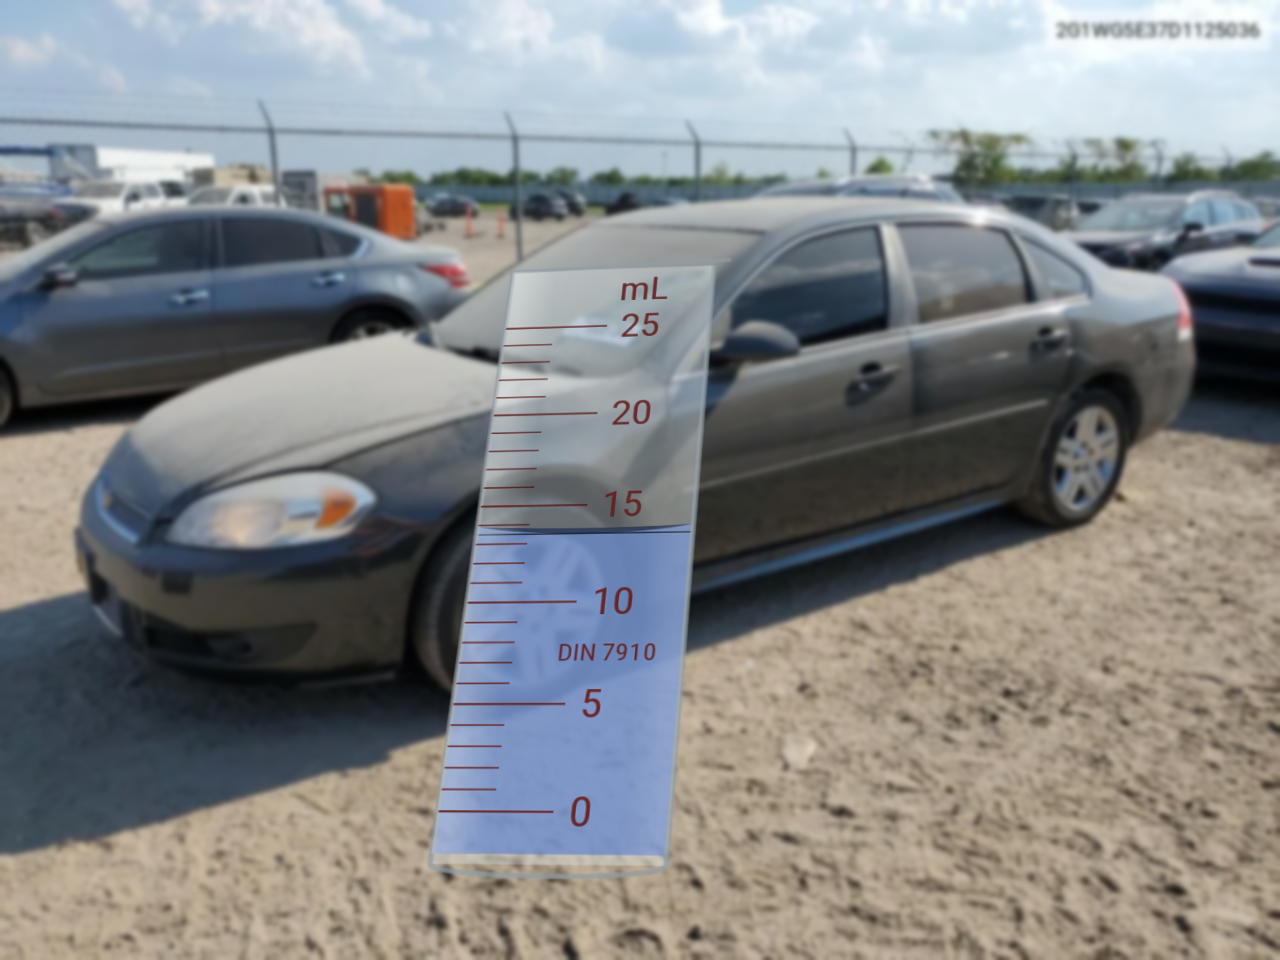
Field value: 13.5,mL
